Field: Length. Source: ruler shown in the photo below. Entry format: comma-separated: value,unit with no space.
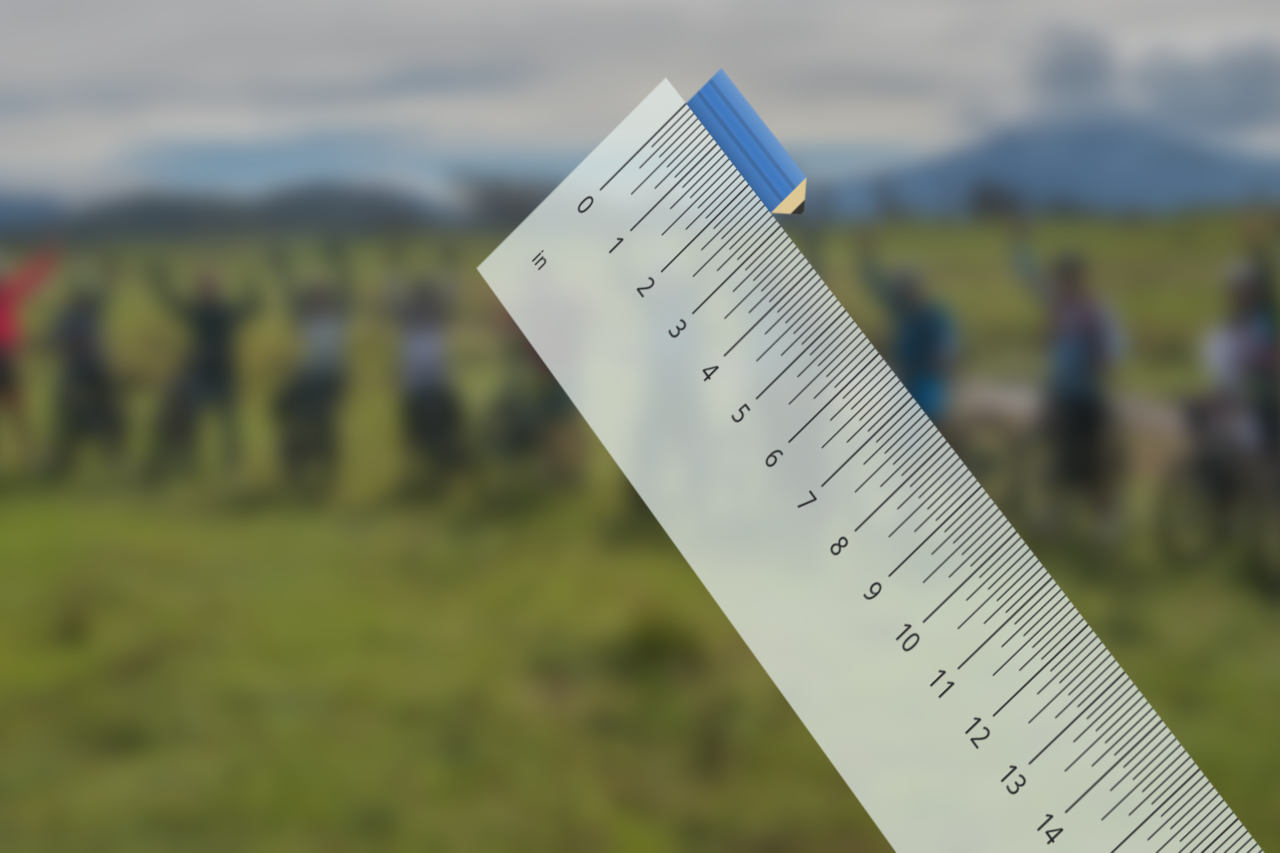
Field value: 3.125,in
